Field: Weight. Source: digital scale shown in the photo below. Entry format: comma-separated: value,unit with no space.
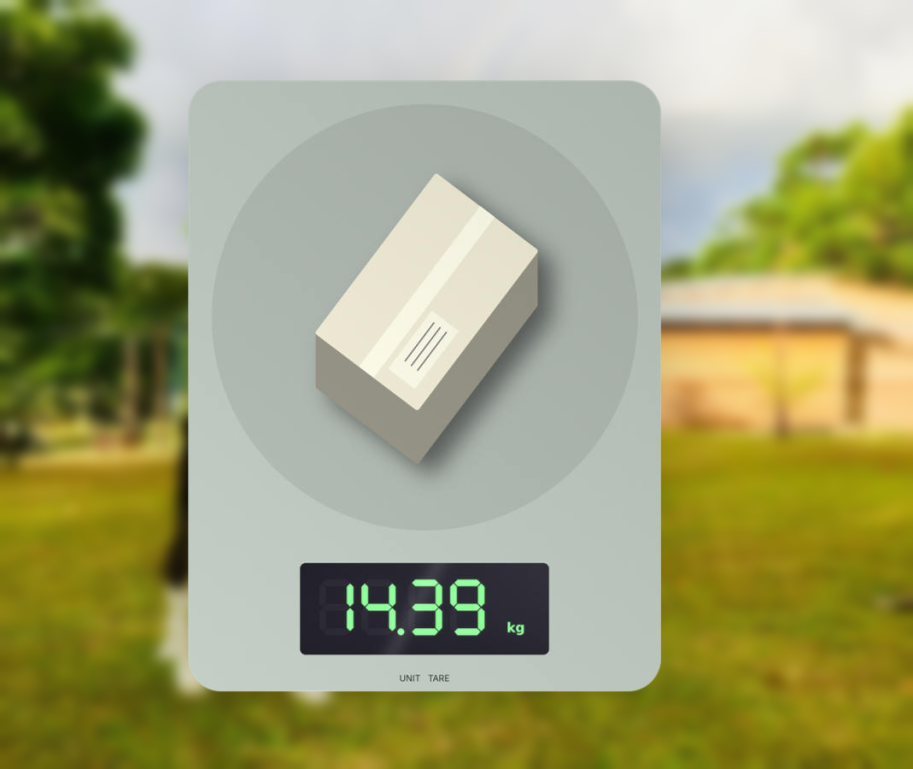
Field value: 14.39,kg
